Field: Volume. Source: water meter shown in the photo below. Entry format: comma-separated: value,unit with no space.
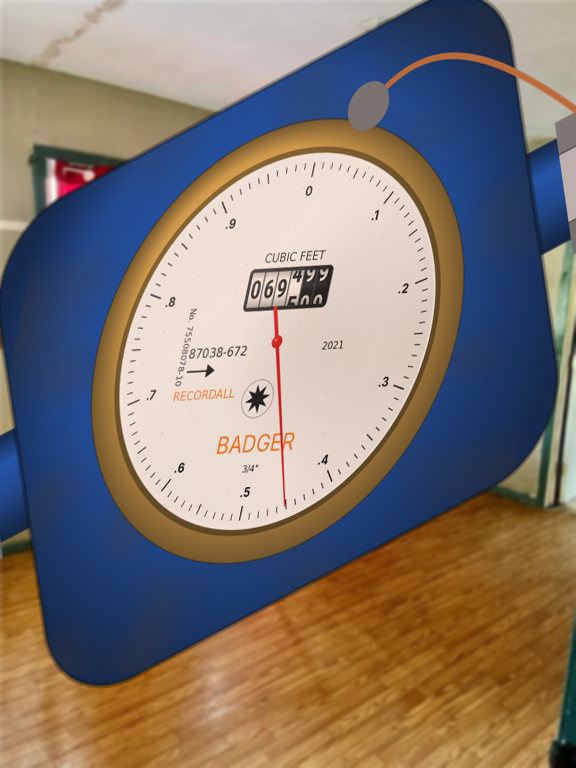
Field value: 69499.45,ft³
